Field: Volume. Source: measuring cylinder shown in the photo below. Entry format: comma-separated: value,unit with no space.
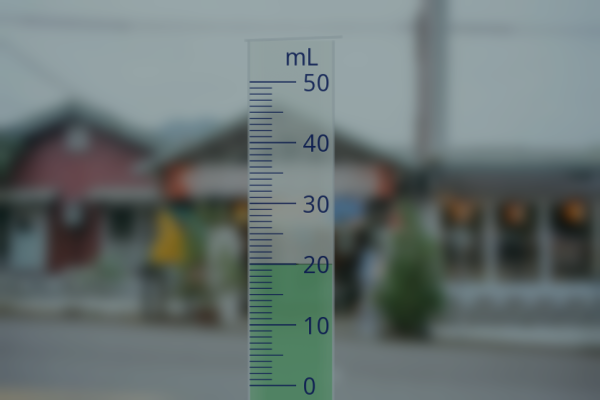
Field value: 20,mL
